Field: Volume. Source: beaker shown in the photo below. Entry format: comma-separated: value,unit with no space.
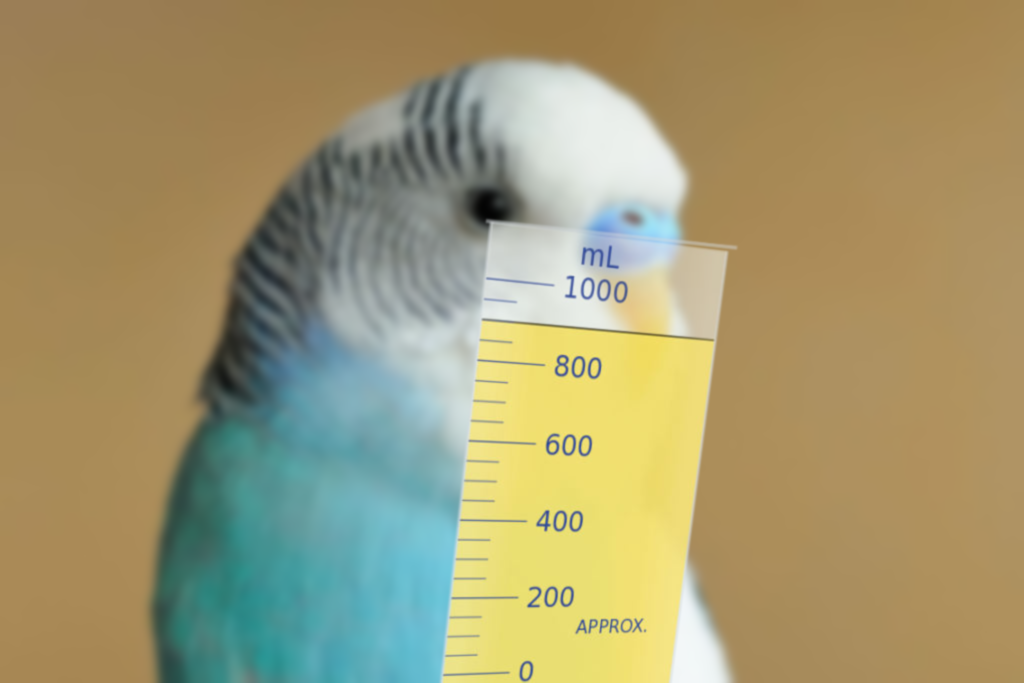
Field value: 900,mL
